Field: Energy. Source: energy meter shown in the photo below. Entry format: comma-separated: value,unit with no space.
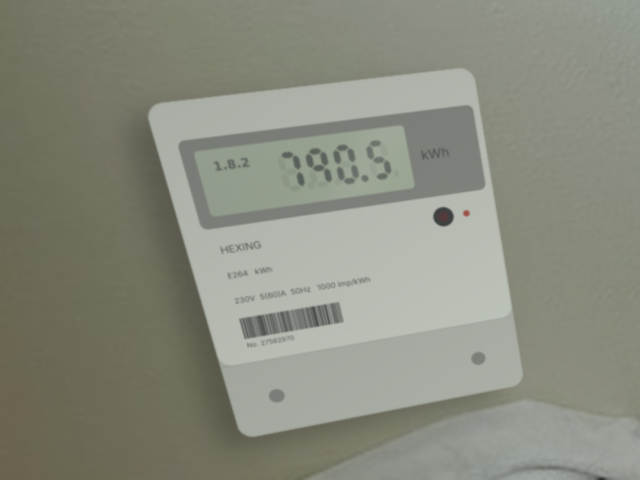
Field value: 790.5,kWh
